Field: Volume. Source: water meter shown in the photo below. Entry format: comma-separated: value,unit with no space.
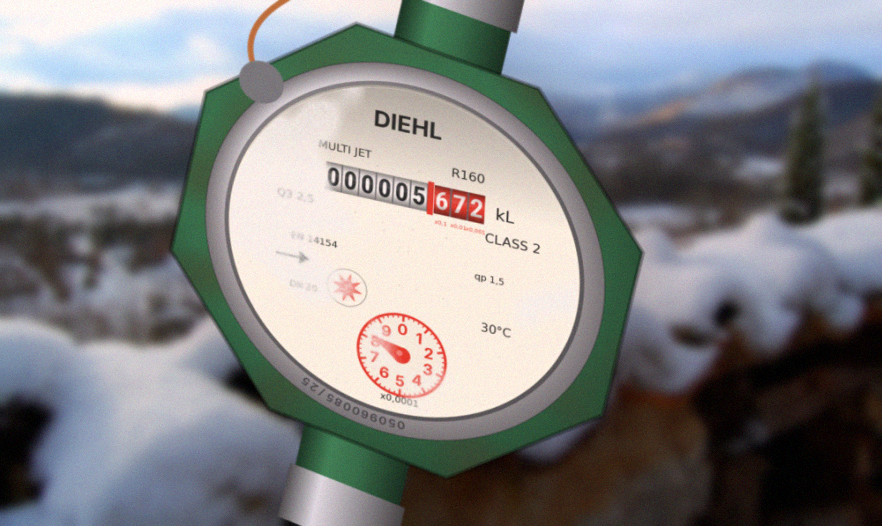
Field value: 5.6728,kL
